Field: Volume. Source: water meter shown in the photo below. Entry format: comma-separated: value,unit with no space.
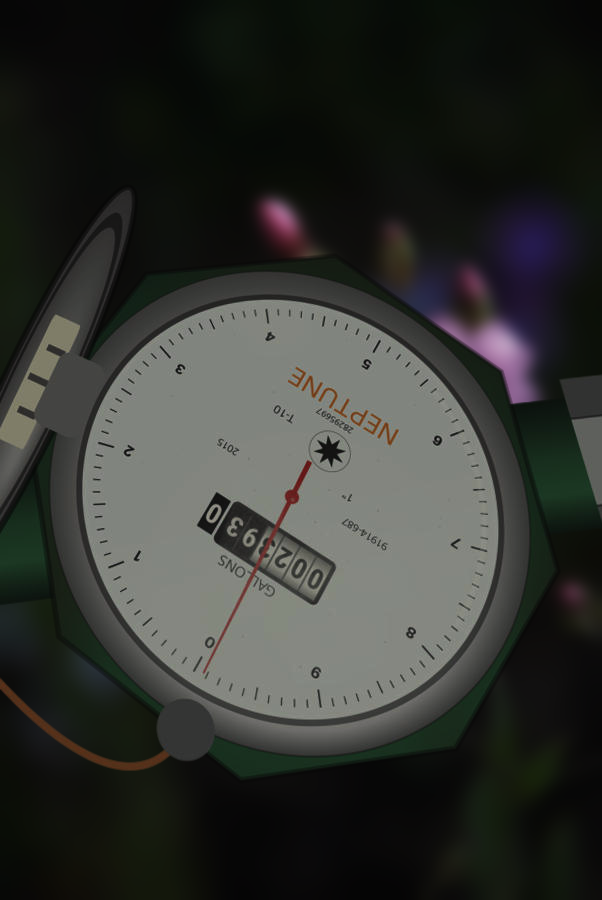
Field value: 23929.9,gal
